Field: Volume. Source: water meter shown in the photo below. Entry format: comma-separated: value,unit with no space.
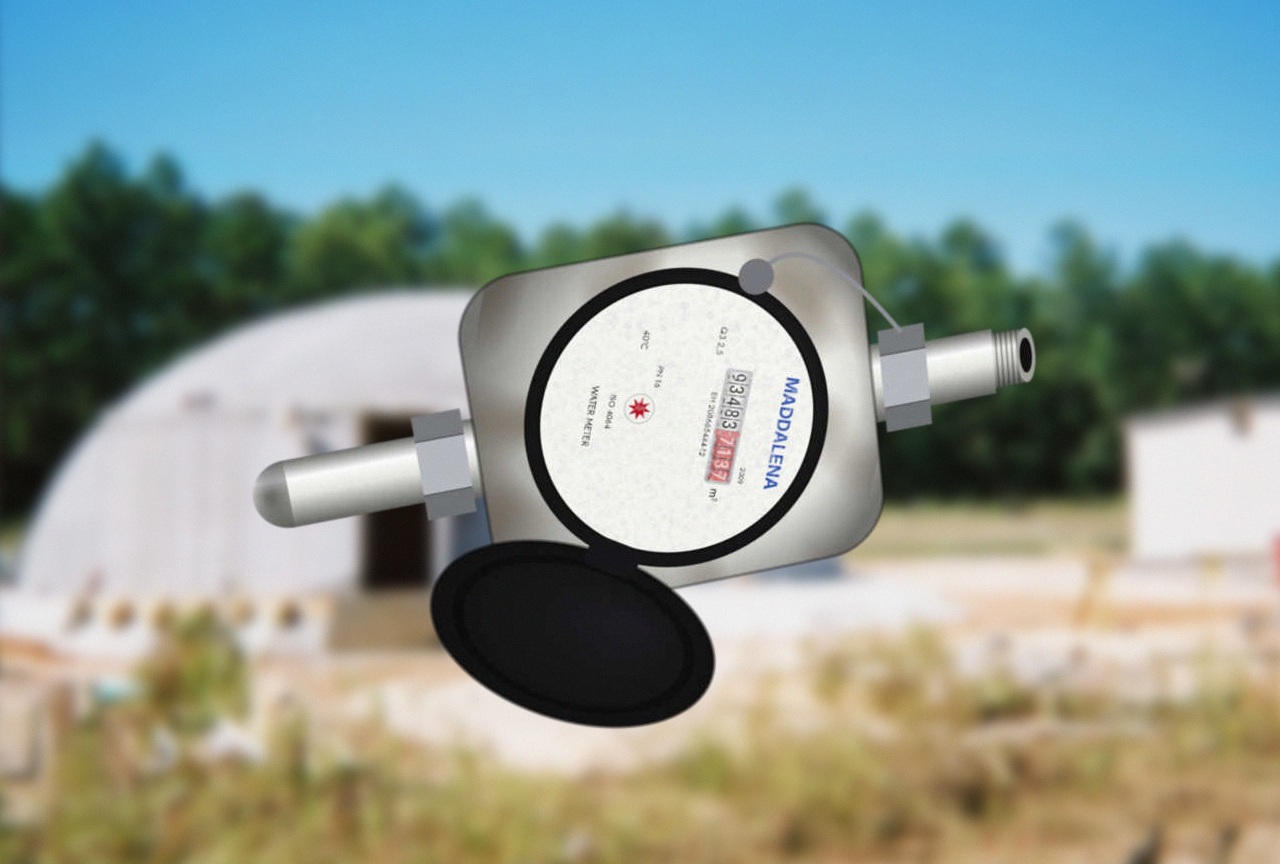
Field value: 93483.7137,m³
